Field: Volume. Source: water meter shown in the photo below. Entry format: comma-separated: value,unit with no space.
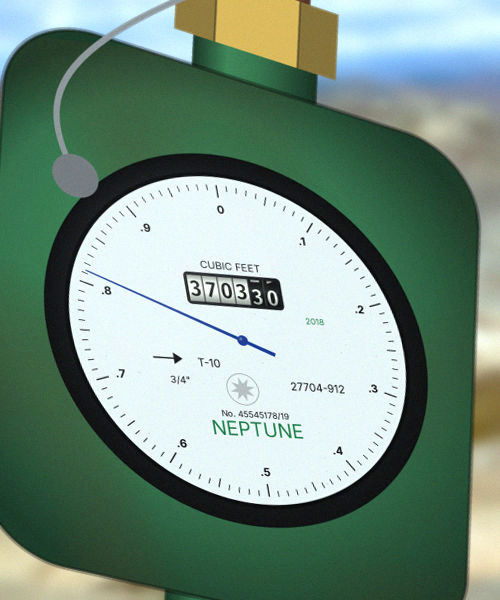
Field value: 370329.81,ft³
